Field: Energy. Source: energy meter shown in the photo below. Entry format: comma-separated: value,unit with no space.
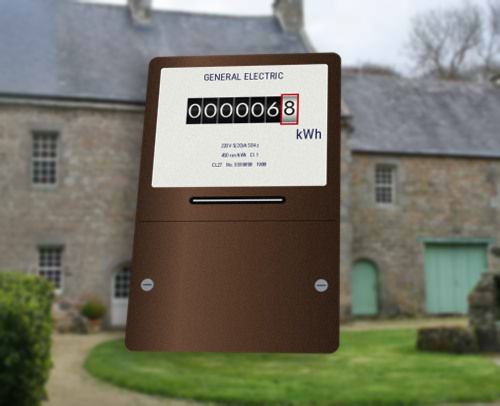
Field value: 6.8,kWh
